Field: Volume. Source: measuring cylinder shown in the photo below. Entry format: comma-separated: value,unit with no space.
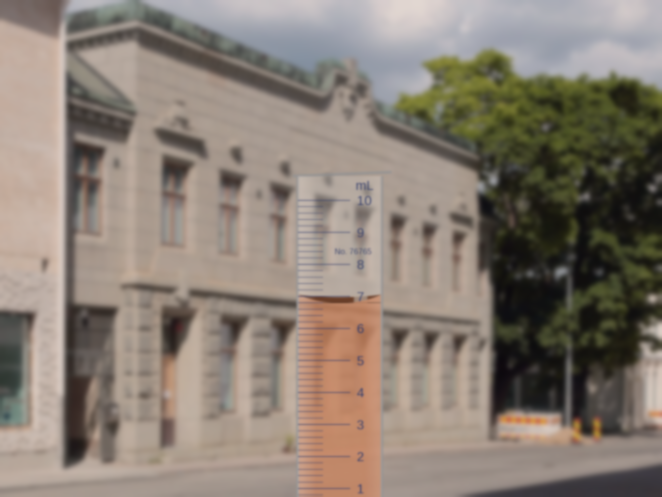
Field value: 6.8,mL
